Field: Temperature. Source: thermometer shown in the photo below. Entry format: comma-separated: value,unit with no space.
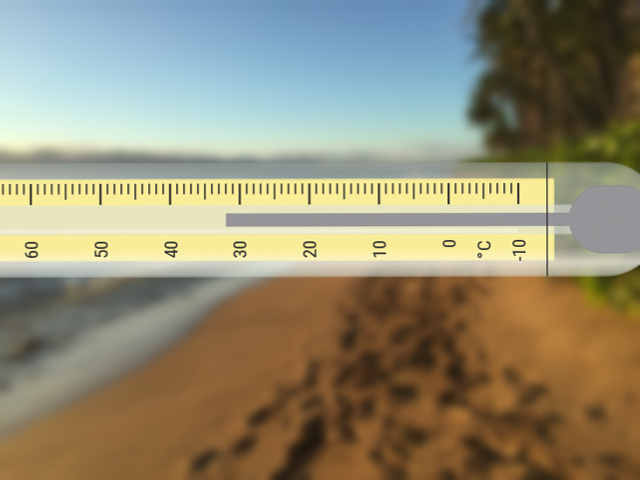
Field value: 32,°C
